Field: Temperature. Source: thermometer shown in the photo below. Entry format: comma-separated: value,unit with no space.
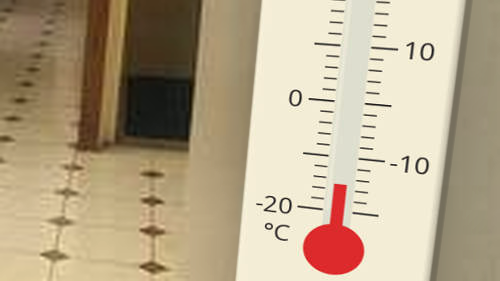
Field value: -15,°C
